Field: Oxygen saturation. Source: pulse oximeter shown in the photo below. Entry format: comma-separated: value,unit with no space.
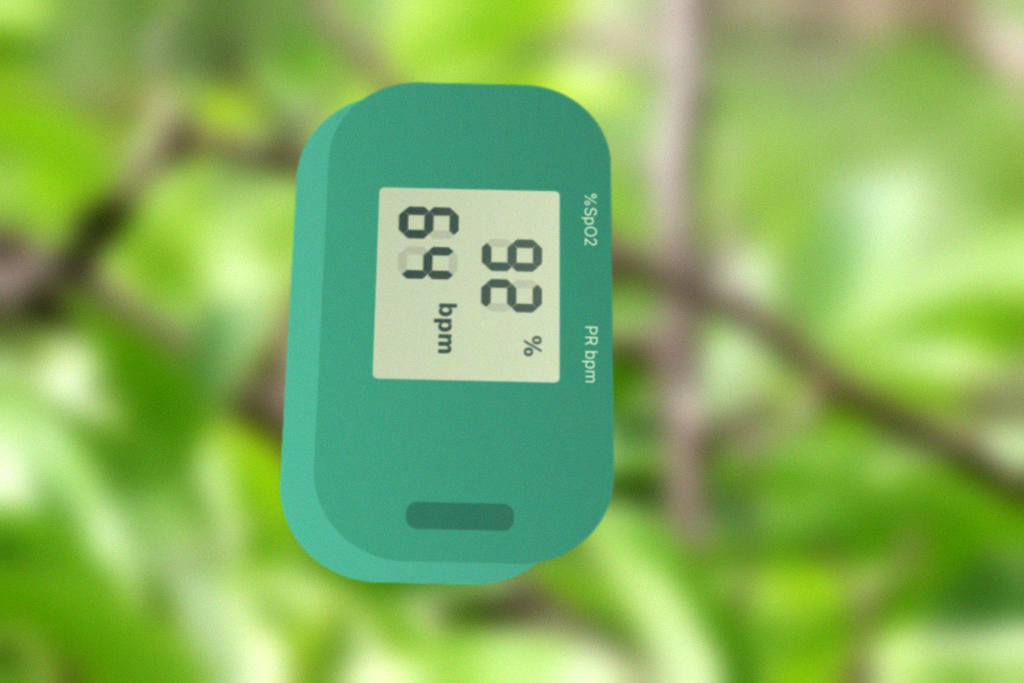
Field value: 92,%
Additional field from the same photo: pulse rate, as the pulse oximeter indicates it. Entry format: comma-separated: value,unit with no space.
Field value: 64,bpm
